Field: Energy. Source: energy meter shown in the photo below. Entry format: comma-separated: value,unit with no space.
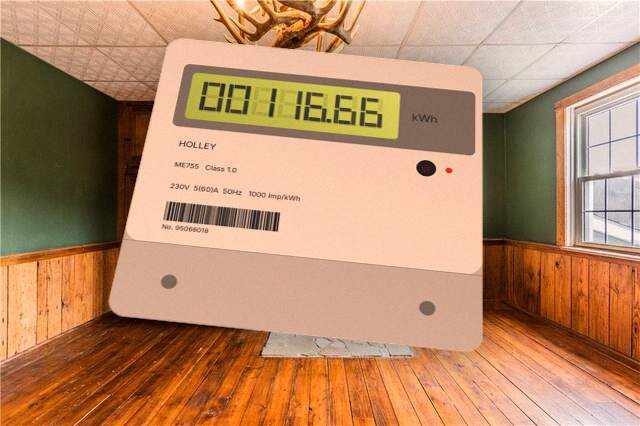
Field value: 116.66,kWh
